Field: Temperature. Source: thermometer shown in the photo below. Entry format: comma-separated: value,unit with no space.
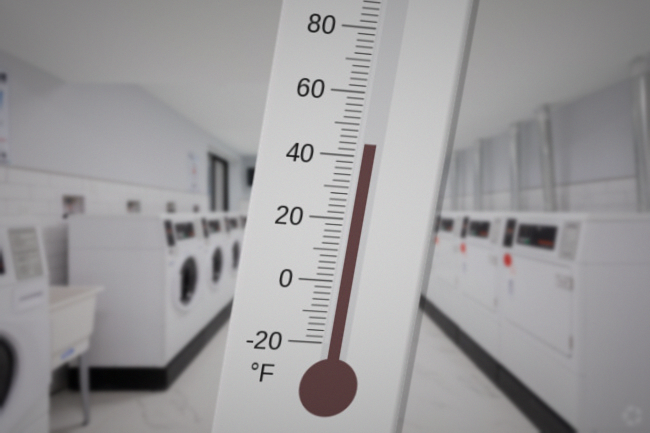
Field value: 44,°F
